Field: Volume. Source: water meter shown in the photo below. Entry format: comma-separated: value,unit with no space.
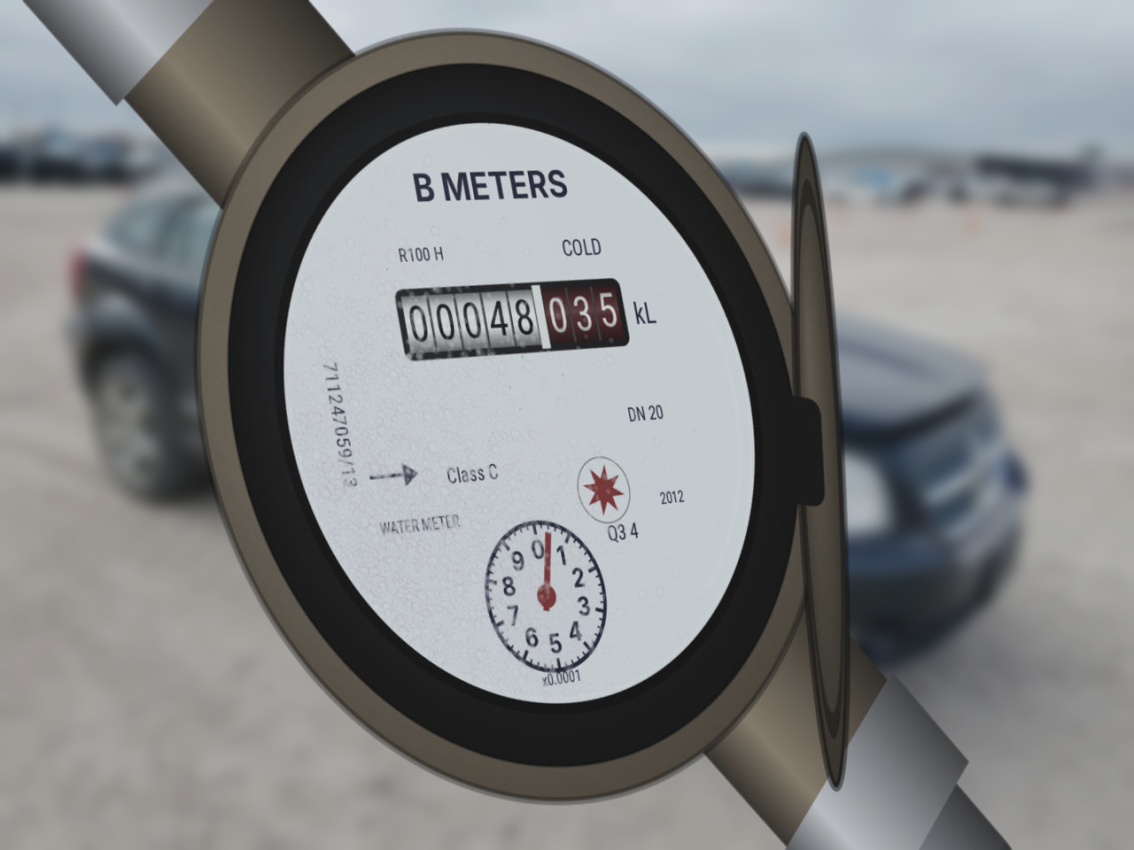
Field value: 48.0350,kL
